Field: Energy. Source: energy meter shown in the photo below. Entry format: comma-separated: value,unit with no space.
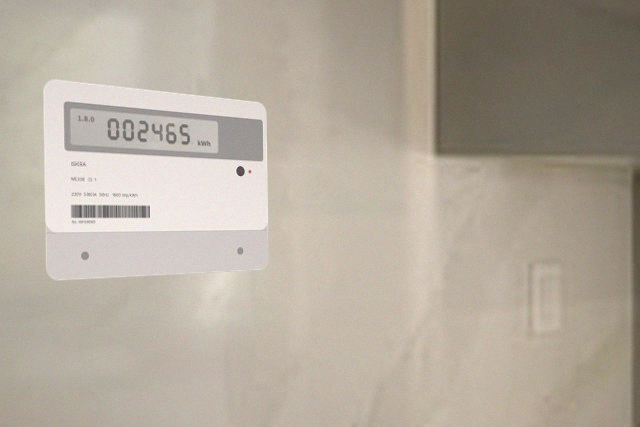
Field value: 2465,kWh
